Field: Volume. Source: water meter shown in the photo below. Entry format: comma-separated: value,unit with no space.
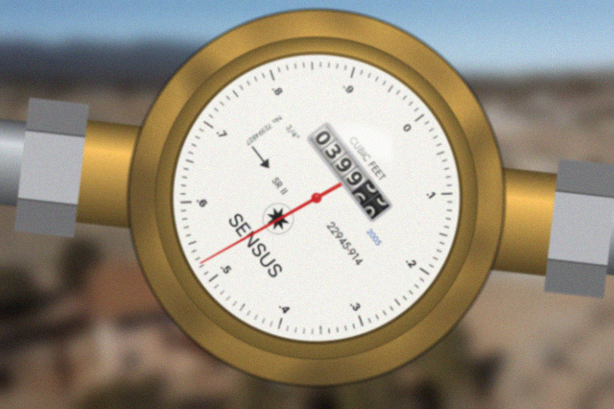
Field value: 39959.52,ft³
